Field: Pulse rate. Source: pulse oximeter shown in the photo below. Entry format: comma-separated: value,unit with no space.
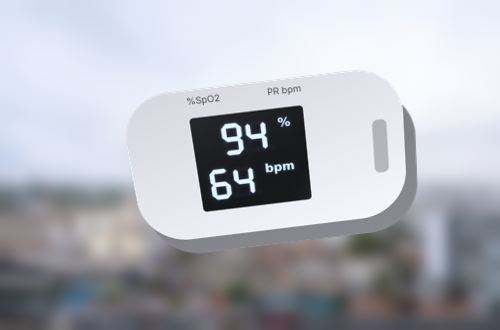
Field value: 64,bpm
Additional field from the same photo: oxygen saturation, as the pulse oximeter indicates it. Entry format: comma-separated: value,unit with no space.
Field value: 94,%
